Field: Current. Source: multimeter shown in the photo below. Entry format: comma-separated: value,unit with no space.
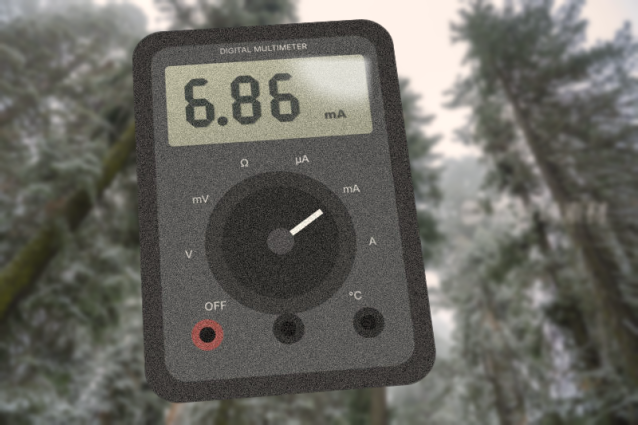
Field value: 6.86,mA
